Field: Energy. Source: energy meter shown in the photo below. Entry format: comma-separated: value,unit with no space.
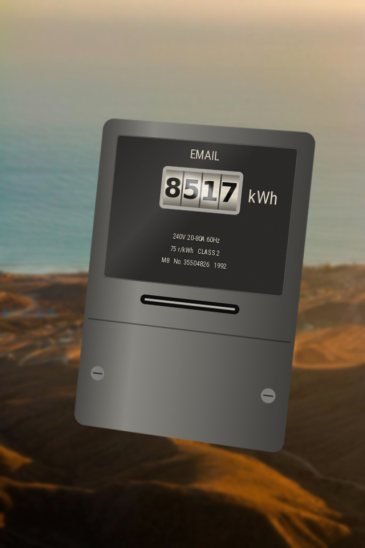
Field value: 8517,kWh
